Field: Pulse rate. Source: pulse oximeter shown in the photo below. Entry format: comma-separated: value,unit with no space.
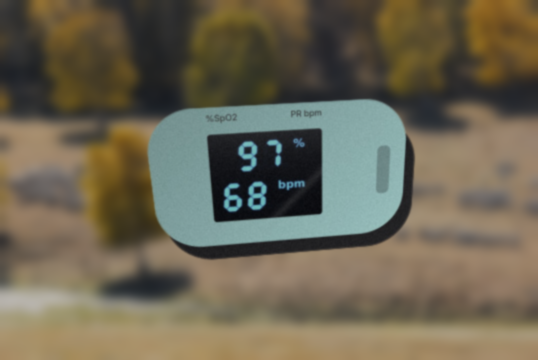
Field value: 68,bpm
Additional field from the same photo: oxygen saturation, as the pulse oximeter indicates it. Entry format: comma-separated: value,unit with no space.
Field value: 97,%
